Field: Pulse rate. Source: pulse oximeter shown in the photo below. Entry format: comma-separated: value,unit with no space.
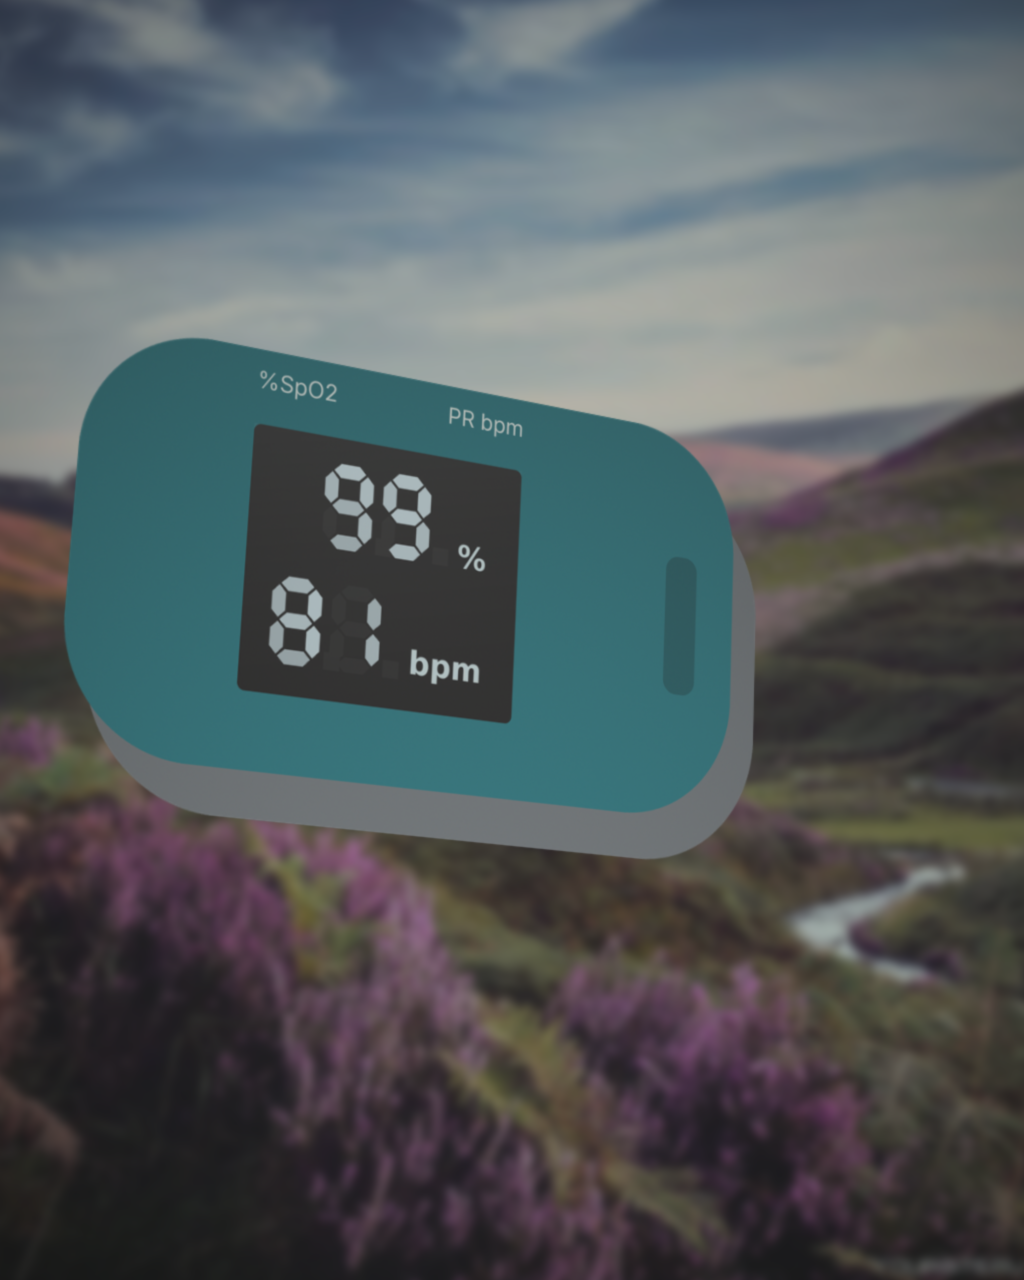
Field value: 81,bpm
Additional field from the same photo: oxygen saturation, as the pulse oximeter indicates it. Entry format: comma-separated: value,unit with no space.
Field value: 99,%
